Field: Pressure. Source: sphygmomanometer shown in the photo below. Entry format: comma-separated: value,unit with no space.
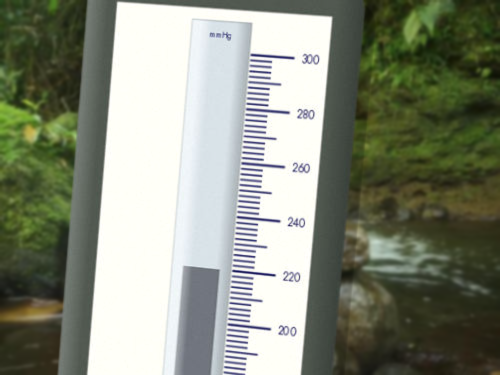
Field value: 220,mmHg
